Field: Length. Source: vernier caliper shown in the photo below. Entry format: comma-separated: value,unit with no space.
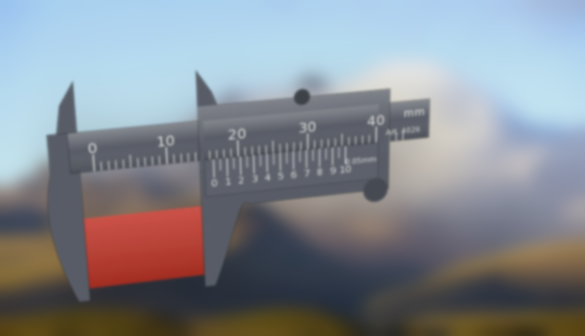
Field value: 16.5,mm
